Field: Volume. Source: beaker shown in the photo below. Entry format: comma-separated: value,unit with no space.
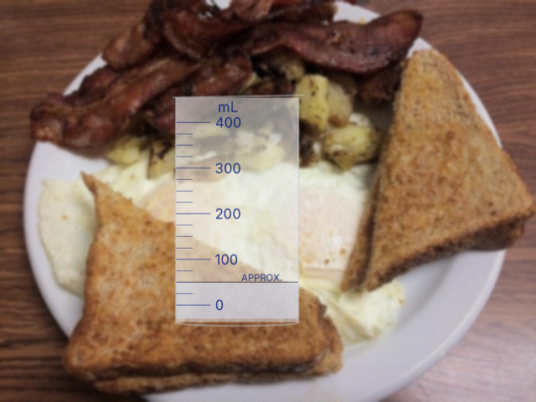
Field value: 50,mL
